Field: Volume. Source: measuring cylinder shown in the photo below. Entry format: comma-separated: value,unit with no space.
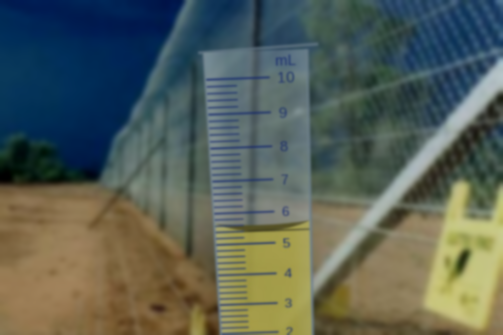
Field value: 5.4,mL
